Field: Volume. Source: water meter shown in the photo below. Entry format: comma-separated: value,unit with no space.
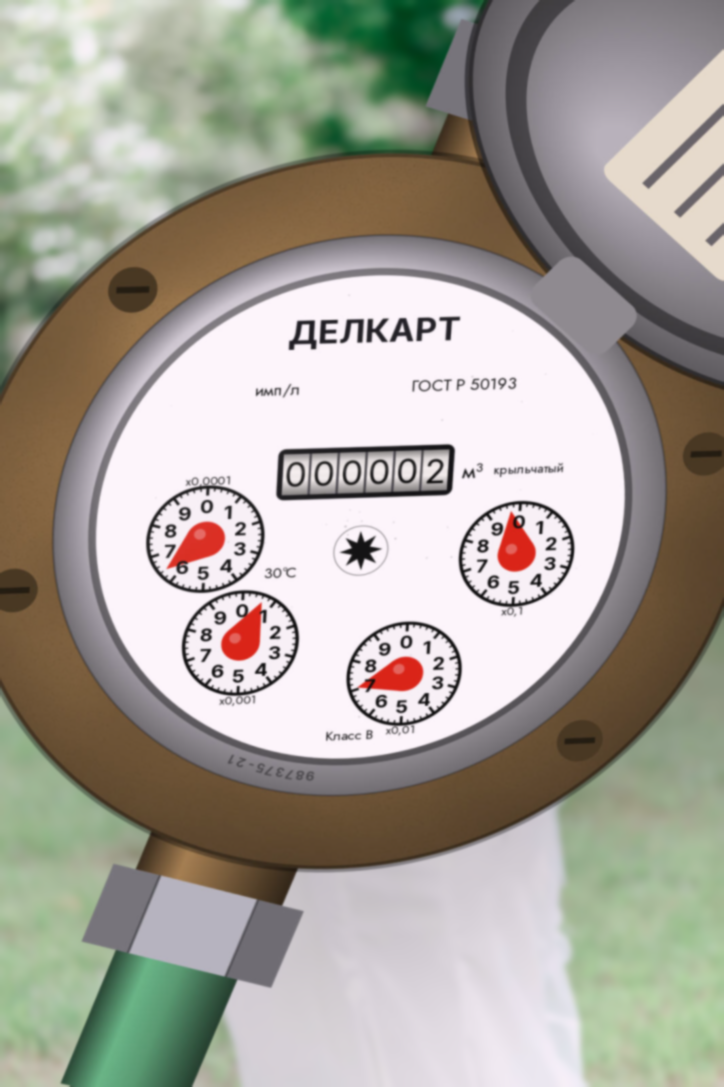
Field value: 1.9706,m³
